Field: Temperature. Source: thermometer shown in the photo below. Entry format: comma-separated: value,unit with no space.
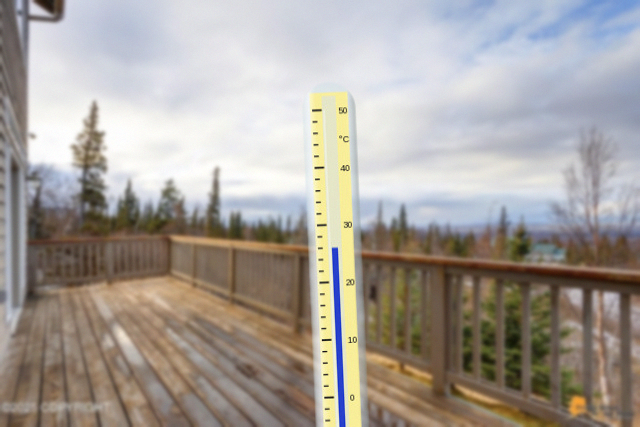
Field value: 26,°C
